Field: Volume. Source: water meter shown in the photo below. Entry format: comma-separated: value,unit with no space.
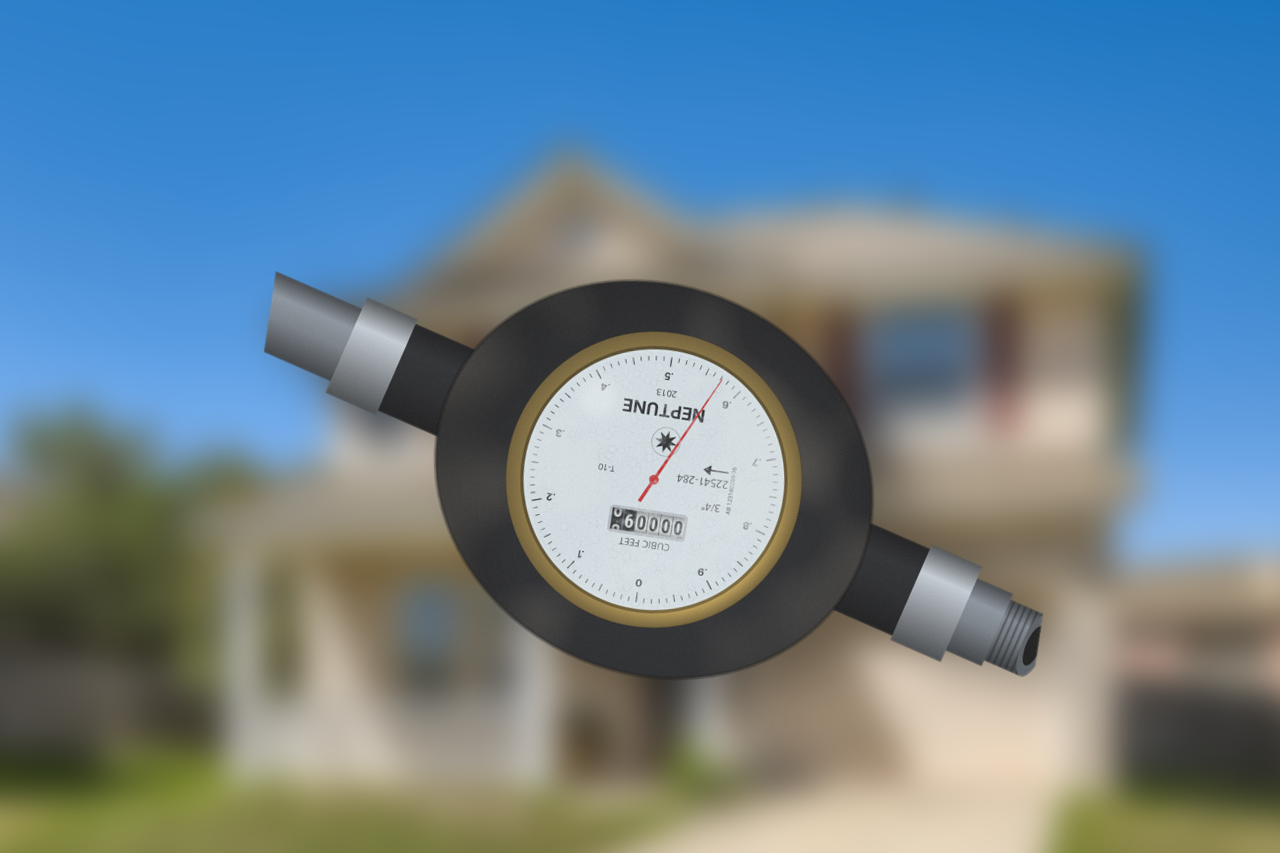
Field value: 98.57,ft³
